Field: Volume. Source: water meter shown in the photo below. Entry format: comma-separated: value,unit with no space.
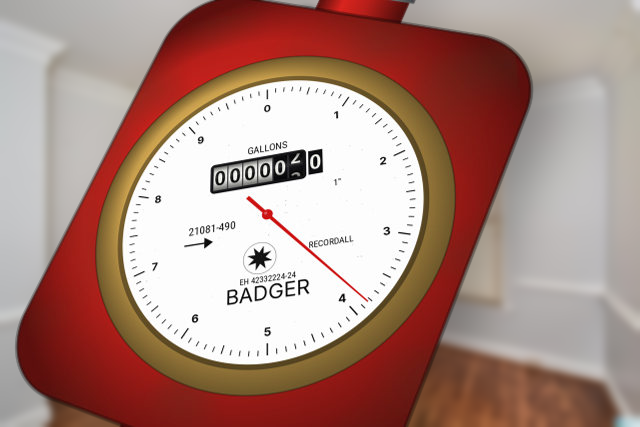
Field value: 23.8,gal
